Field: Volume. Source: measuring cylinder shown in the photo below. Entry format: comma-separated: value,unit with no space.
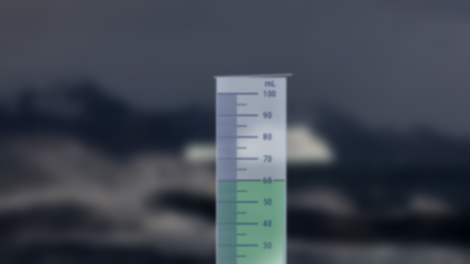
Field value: 60,mL
